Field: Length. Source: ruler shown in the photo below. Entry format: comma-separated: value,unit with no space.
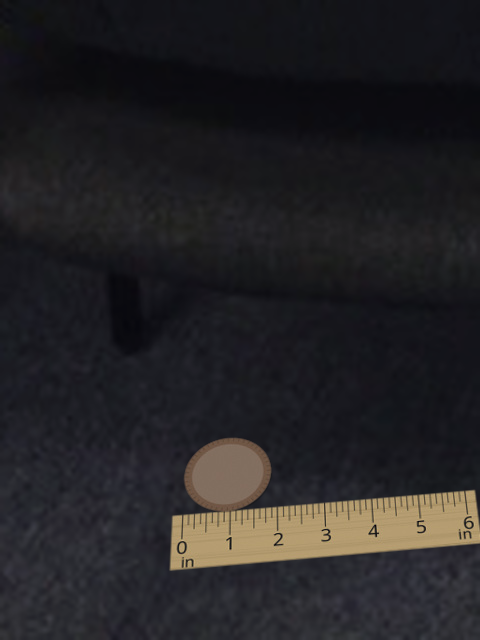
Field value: 1.875,in
